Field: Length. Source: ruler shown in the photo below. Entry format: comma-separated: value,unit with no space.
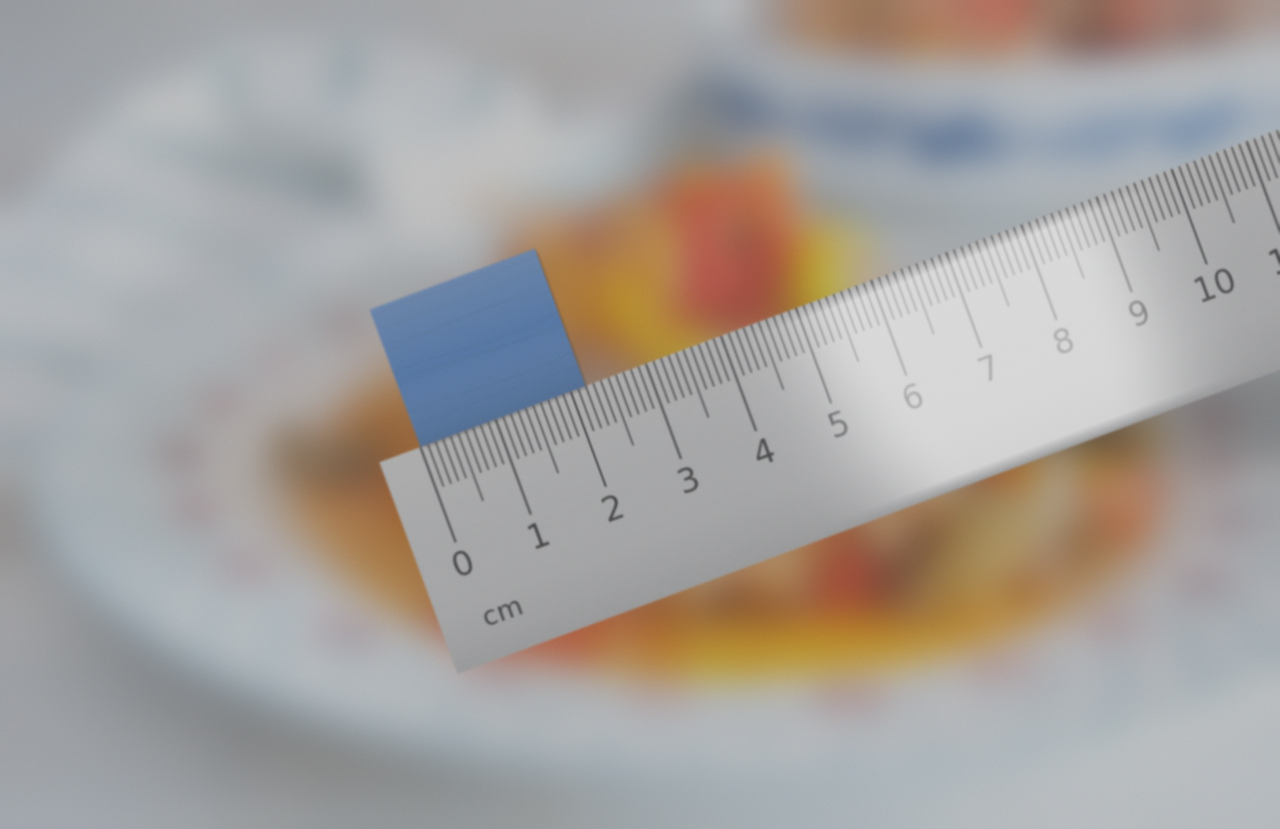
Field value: 2.2,cm
